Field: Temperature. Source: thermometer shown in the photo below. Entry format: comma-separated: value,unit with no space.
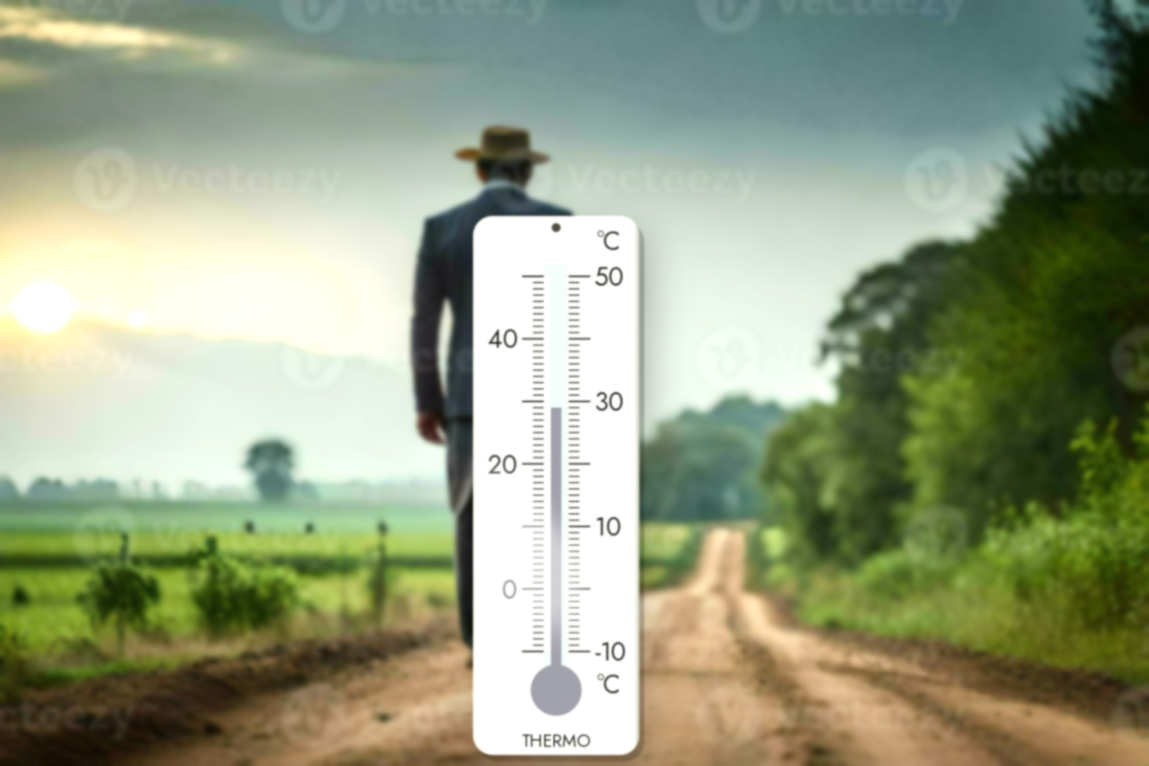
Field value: 29,°C
